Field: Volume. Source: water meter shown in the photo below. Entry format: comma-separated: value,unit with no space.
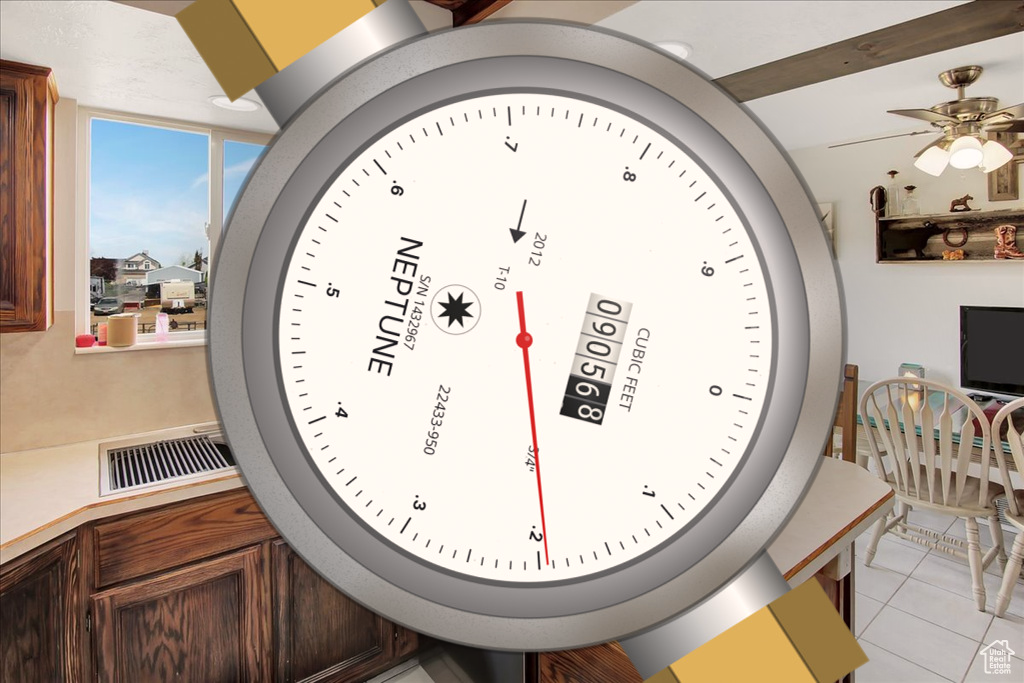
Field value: 90568.19,ft³
